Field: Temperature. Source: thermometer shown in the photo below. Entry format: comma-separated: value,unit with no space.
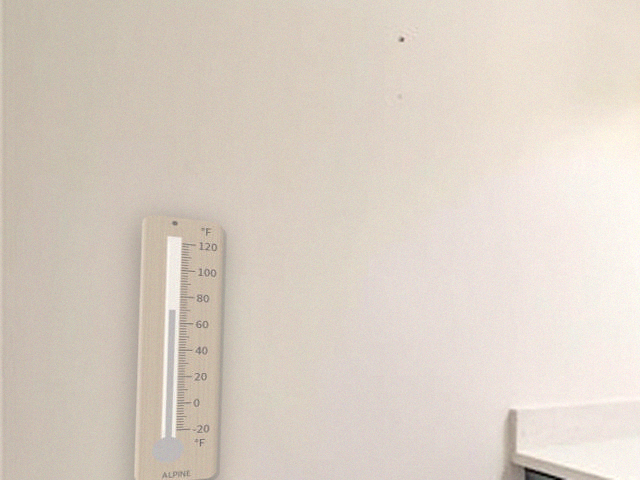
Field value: 70,°F
